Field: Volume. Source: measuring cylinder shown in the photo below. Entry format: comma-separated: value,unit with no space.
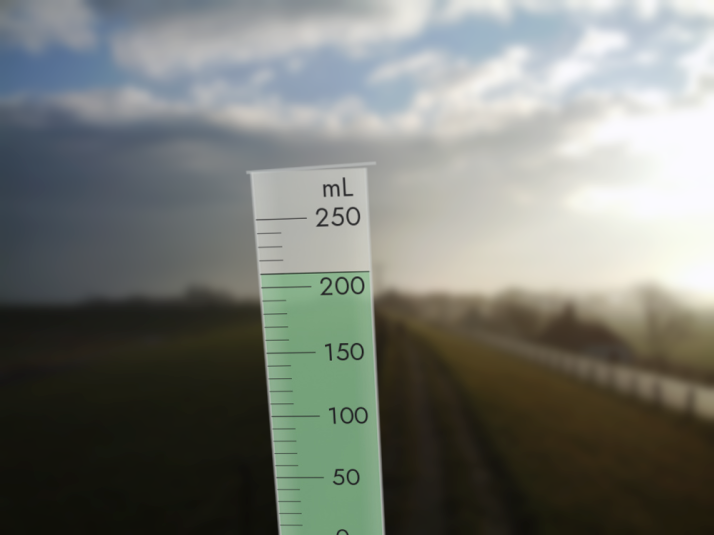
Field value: 210,mL
